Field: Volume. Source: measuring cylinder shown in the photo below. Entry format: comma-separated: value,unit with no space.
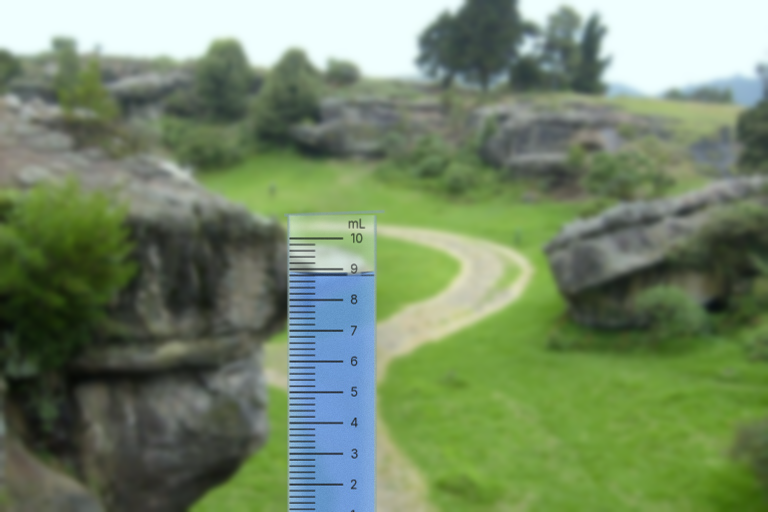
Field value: 8.8,mL
